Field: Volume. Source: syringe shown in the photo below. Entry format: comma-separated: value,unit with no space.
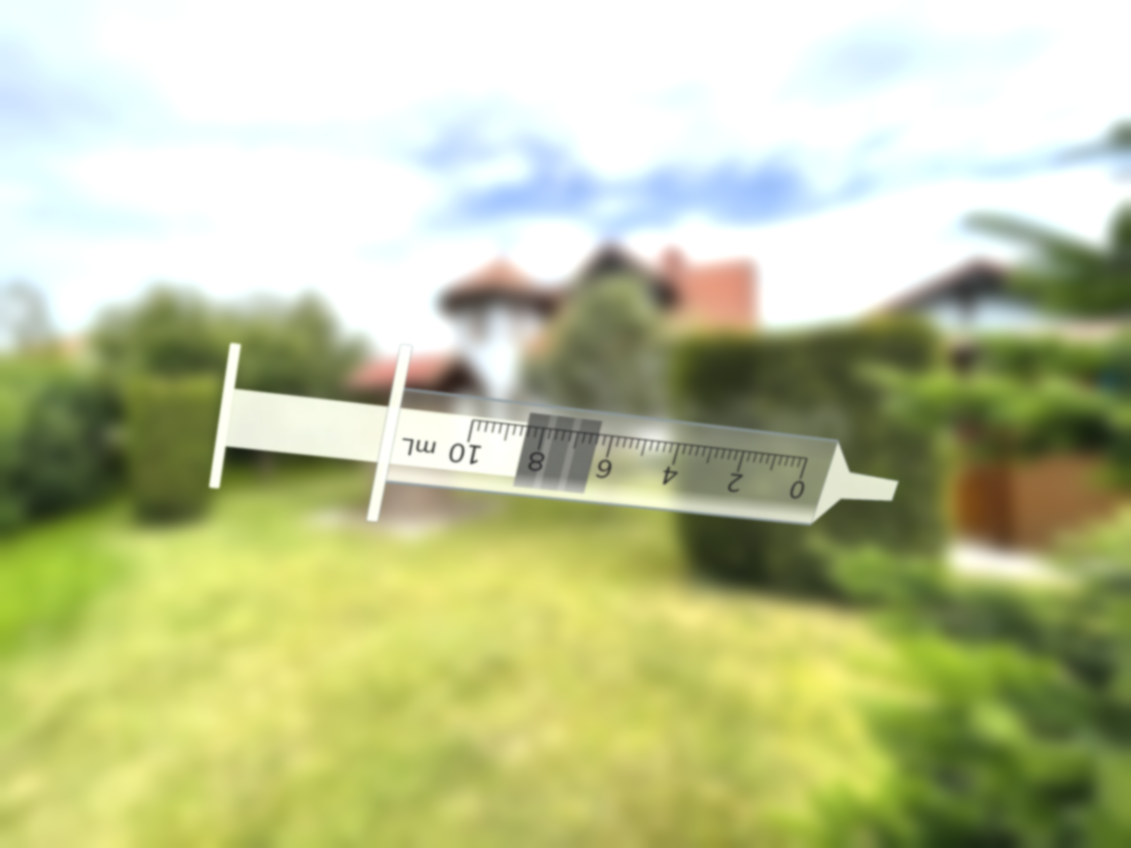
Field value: 6.4,mL
